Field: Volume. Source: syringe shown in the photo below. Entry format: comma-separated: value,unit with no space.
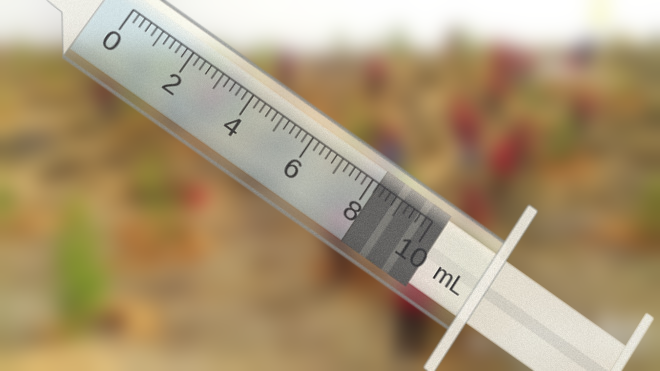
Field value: 8.2,mL
